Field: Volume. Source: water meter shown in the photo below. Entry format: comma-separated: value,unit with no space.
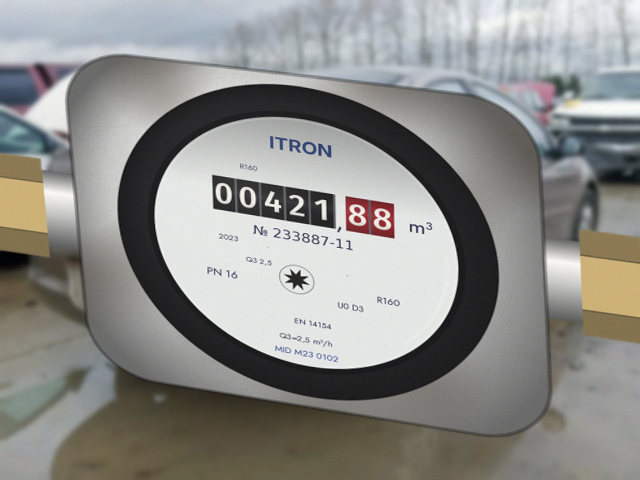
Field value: 421.88,m³
